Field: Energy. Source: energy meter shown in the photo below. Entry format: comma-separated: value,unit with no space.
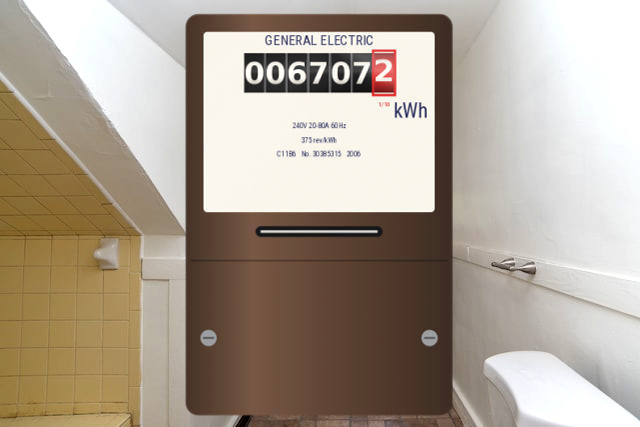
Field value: 6707.2,kWh
